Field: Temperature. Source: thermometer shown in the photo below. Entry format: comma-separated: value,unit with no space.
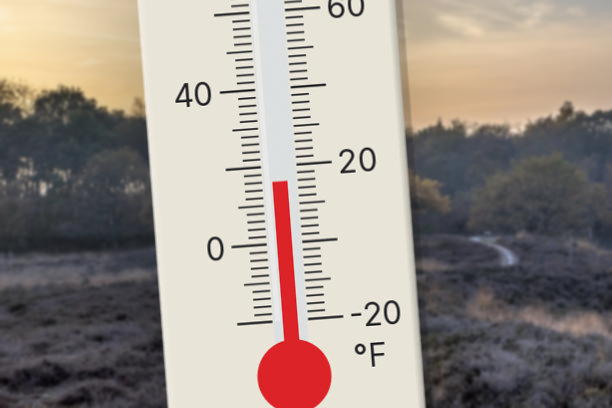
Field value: 16,°F
